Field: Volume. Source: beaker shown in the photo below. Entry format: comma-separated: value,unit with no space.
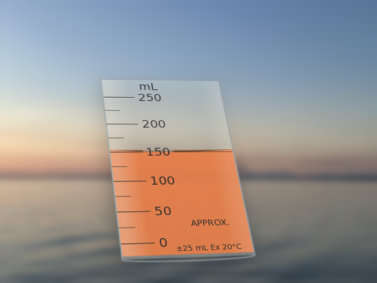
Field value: 150,mL
